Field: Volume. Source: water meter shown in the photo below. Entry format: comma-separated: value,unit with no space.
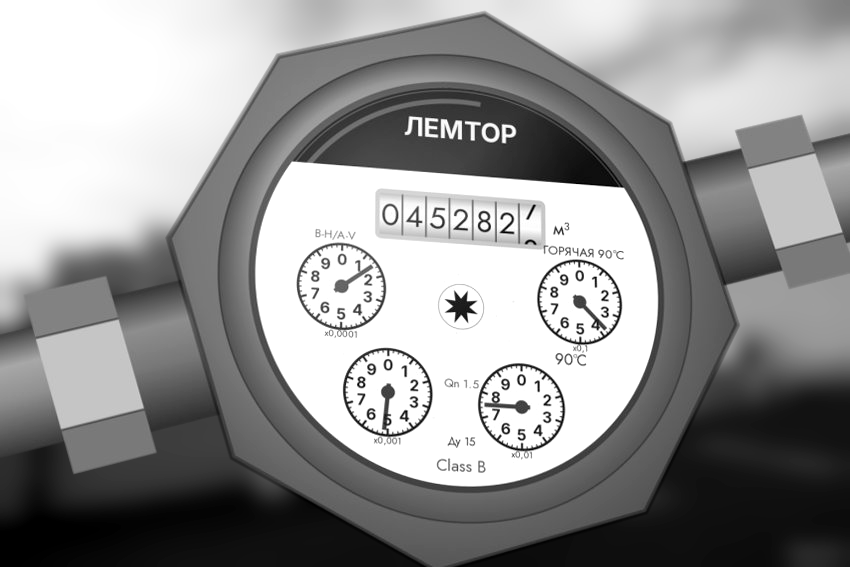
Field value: 452827.3751,m³
